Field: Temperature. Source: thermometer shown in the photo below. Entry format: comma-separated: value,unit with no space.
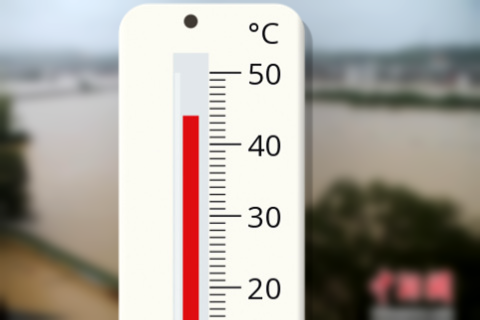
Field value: 44,°C
